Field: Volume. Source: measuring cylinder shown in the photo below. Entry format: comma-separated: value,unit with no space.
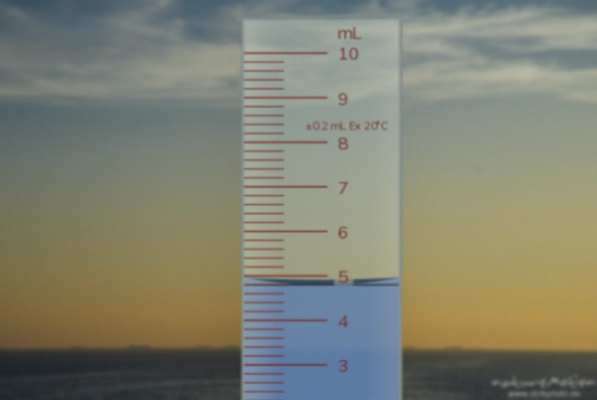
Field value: 4.8,mL
